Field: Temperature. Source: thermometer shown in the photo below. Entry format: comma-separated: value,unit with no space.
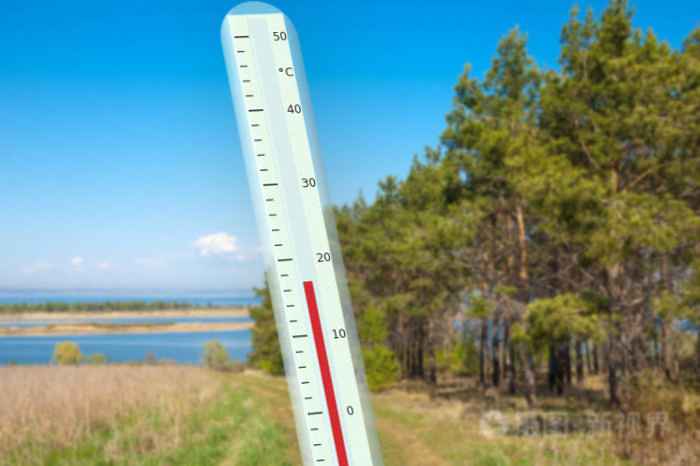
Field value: 17,°C
